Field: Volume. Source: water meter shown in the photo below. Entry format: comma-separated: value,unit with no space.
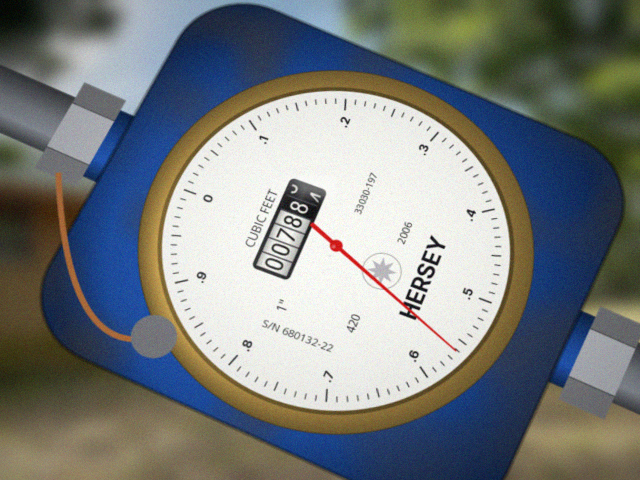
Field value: 7883.56,ft³
